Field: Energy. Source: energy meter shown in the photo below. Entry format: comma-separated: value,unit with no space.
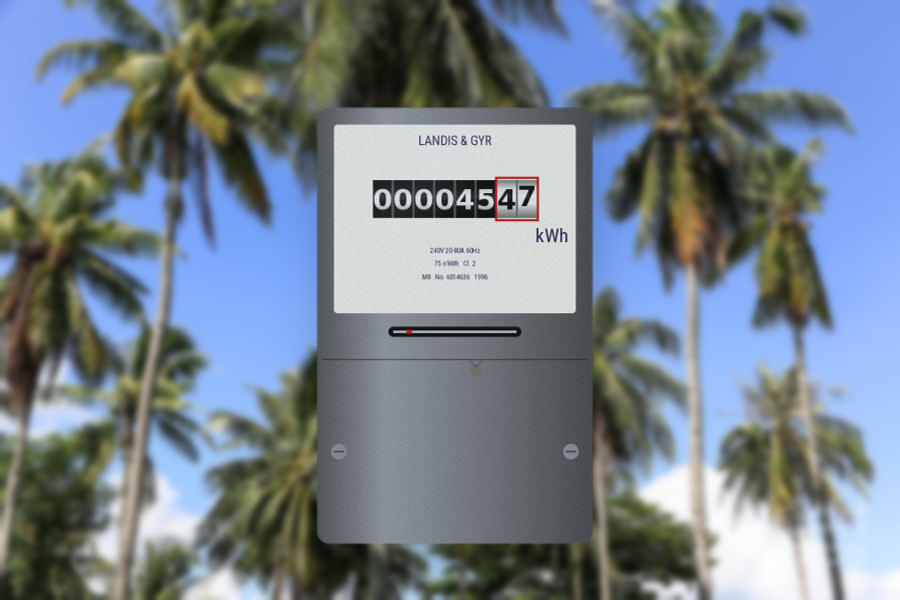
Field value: 45.47,kWh
